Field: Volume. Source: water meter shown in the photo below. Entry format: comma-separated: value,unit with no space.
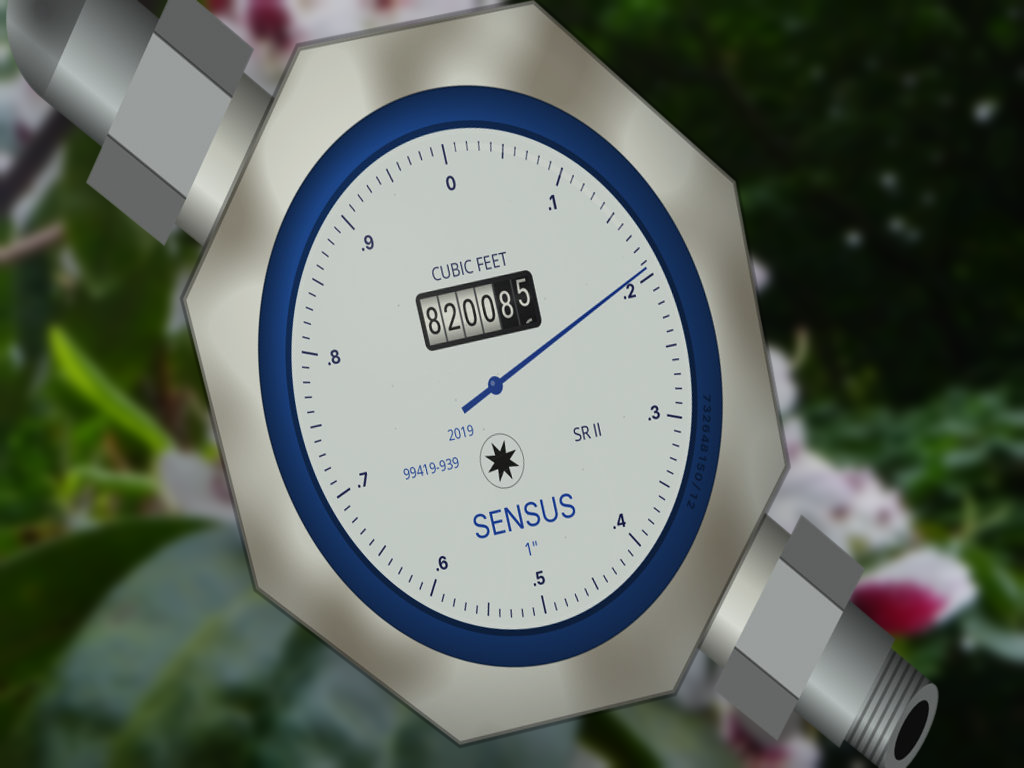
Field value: 820085.19,ft³
